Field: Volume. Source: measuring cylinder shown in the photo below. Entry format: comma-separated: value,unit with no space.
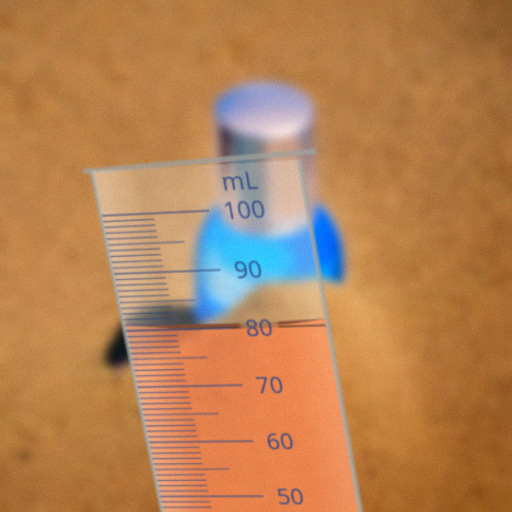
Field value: 80,mL
